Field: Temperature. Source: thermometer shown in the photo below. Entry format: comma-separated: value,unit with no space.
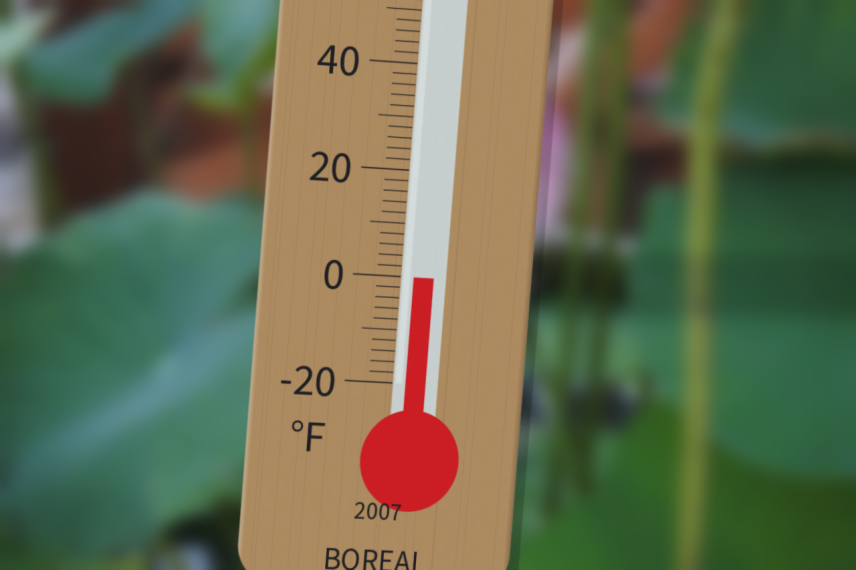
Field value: 0,°F
